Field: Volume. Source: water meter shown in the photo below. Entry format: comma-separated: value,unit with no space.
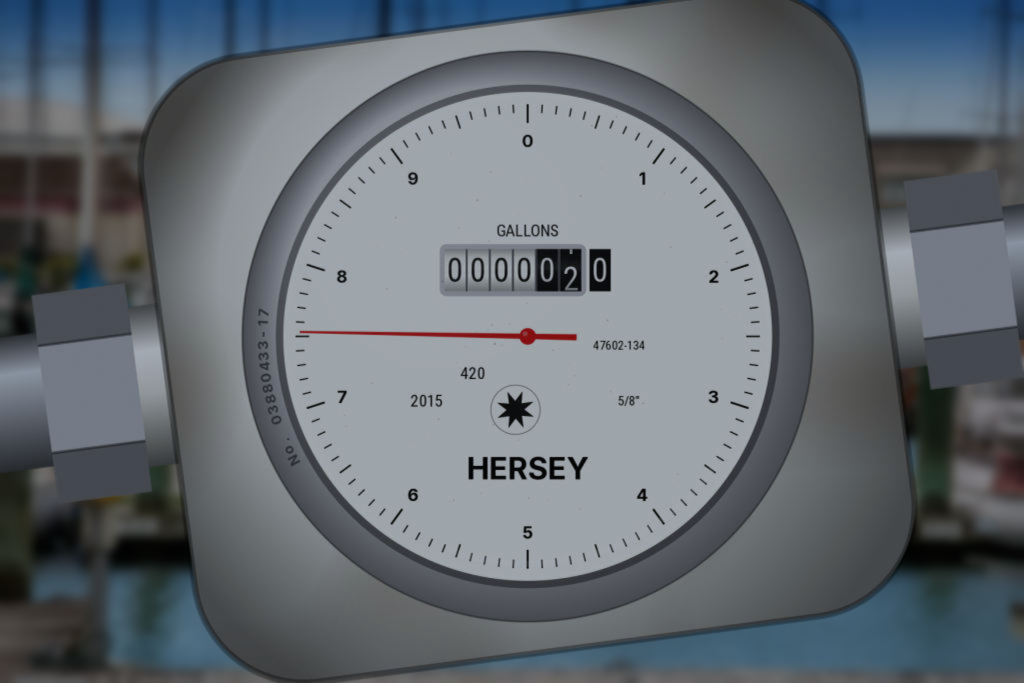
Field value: 17.5,gal
